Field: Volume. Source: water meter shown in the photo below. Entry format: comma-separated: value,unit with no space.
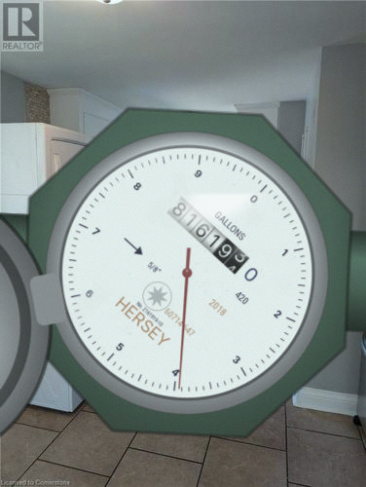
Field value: 8161933.9,gal
